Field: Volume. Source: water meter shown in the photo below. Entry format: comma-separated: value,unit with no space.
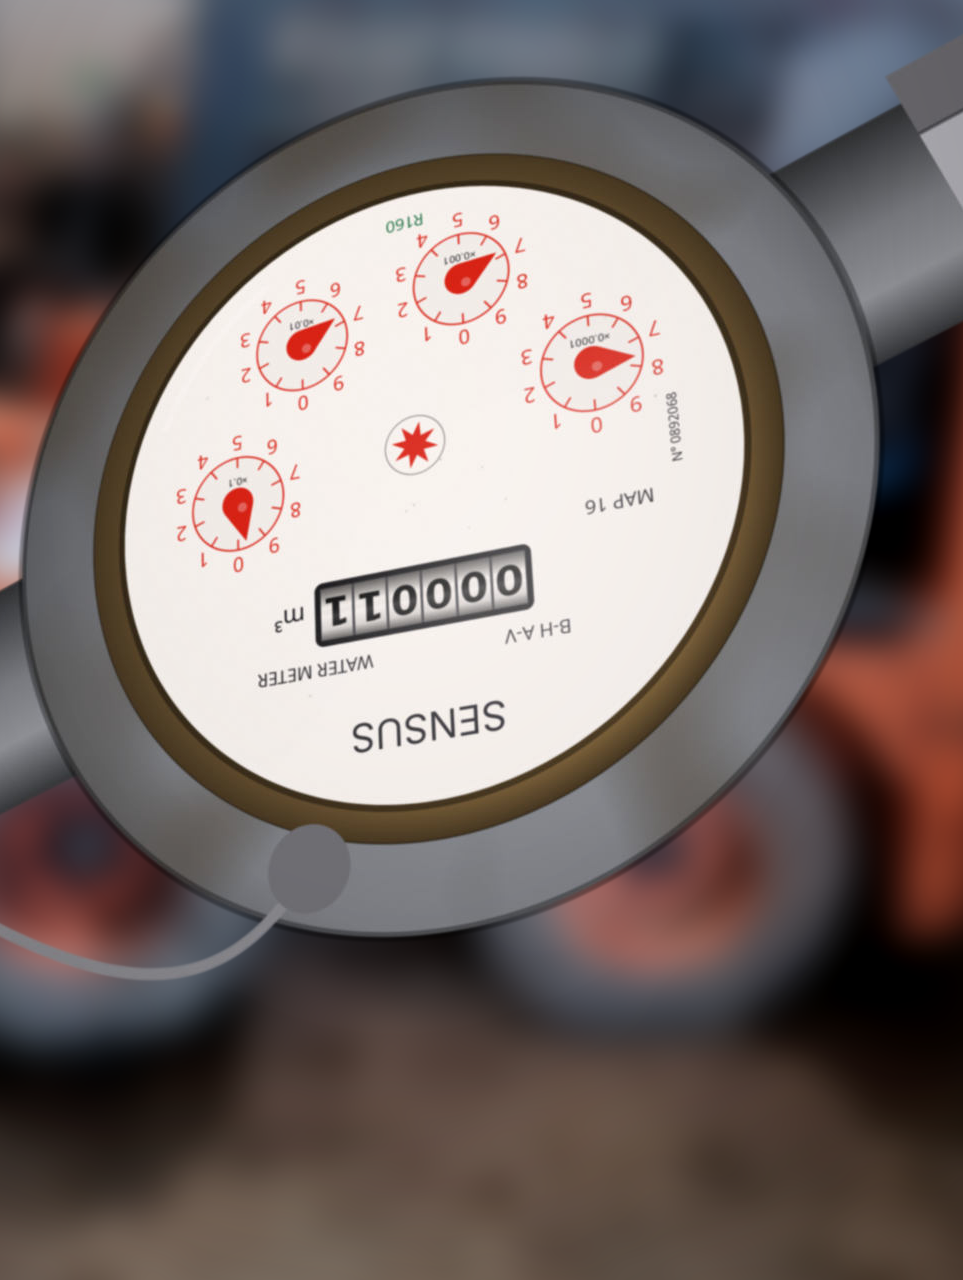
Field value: 10.9667,m³
